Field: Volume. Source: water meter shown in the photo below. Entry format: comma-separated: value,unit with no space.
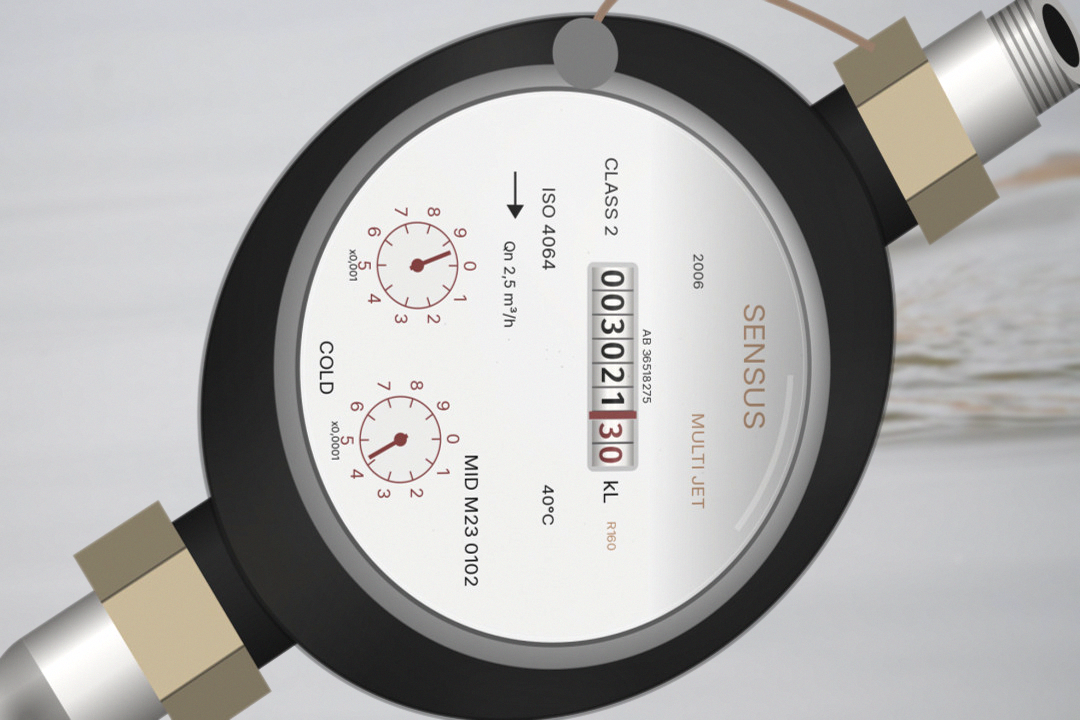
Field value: 3021.2994,kL
